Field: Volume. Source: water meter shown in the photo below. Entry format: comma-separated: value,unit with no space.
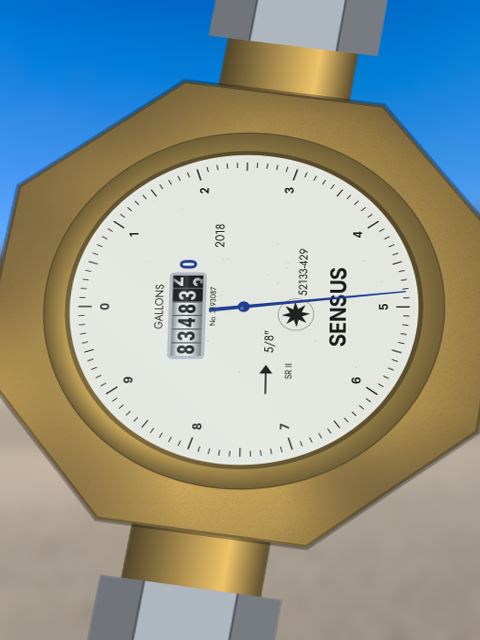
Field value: 8348324.8,gal
